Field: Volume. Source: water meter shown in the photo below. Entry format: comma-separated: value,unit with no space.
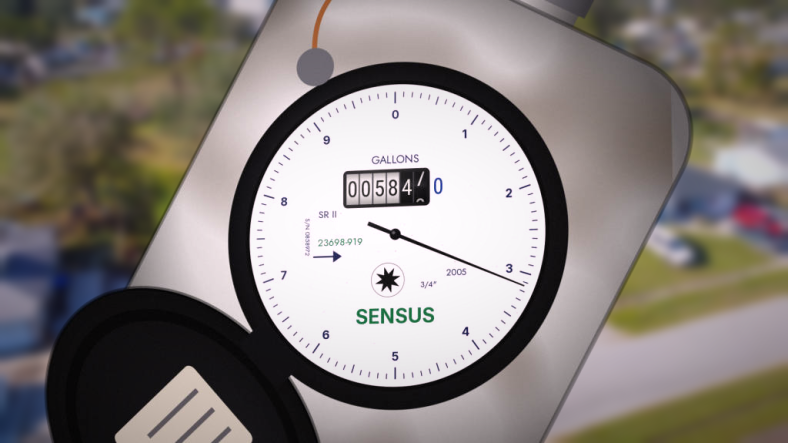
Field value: 58473.1,gal
